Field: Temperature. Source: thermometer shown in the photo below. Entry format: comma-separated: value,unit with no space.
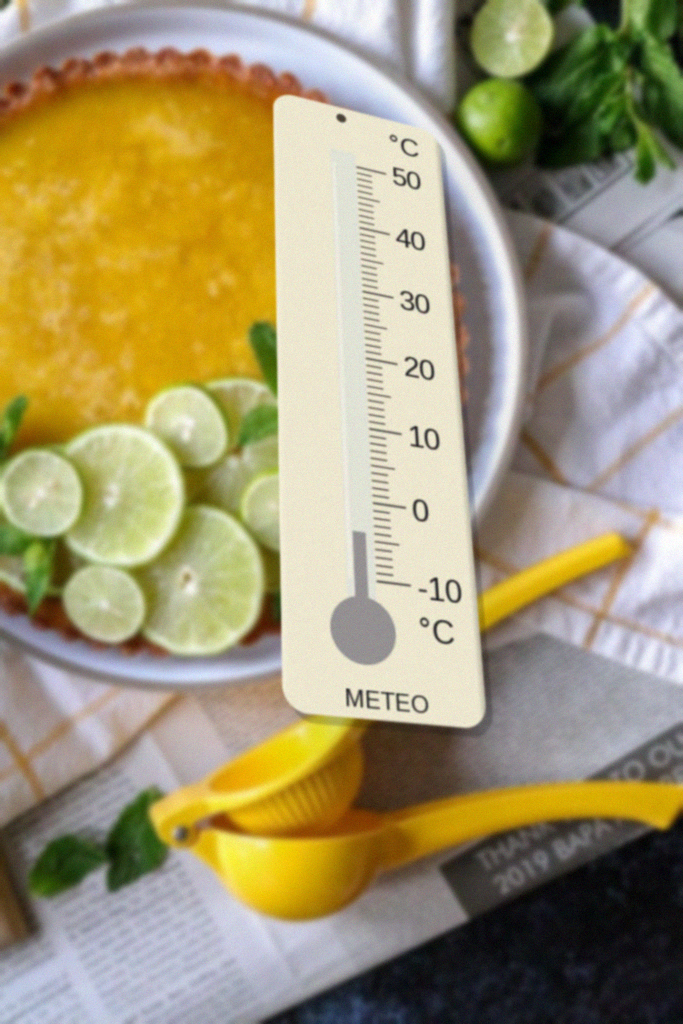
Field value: -4,°C
